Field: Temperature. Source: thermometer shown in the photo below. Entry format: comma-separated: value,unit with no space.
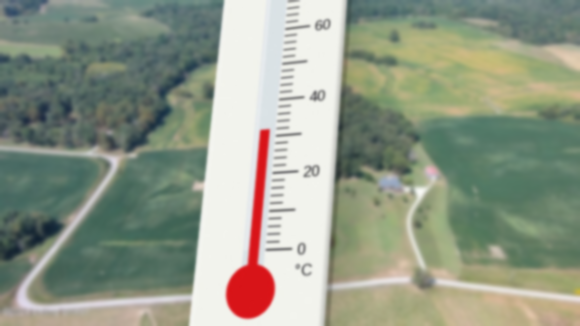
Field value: 32,°C
